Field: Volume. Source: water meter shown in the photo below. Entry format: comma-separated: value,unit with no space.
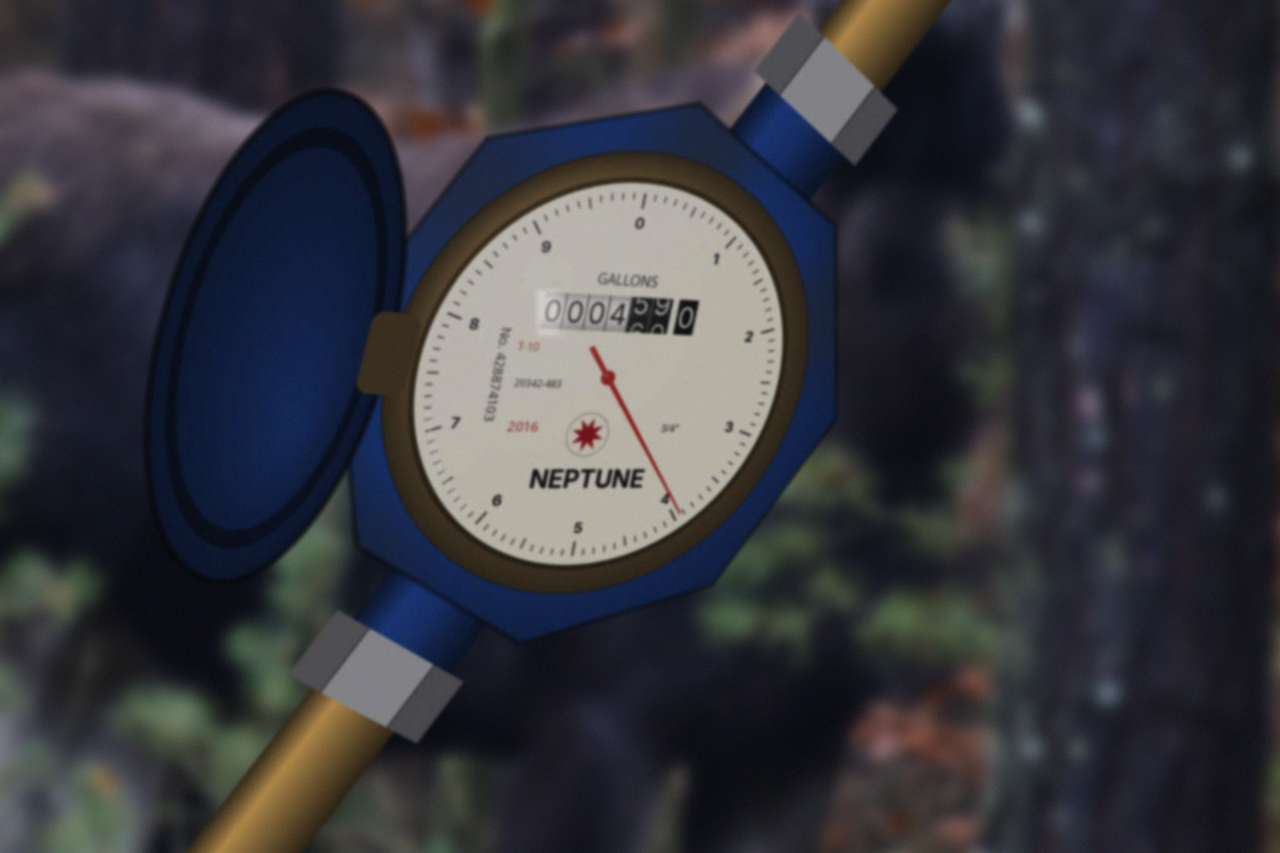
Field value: 4593.9,gal
